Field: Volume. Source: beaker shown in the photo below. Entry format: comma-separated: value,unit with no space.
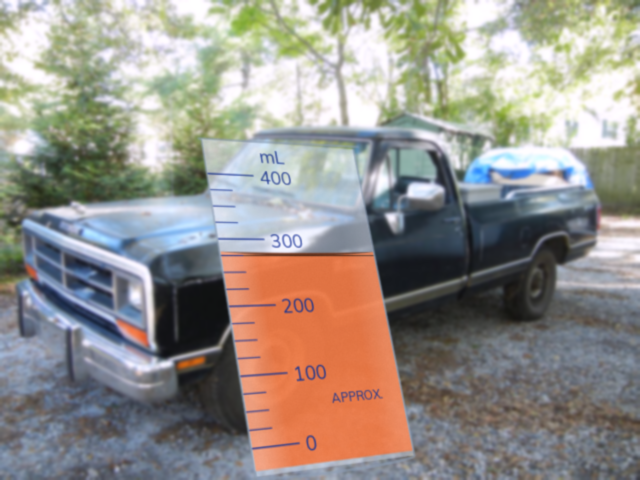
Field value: 275,mL
